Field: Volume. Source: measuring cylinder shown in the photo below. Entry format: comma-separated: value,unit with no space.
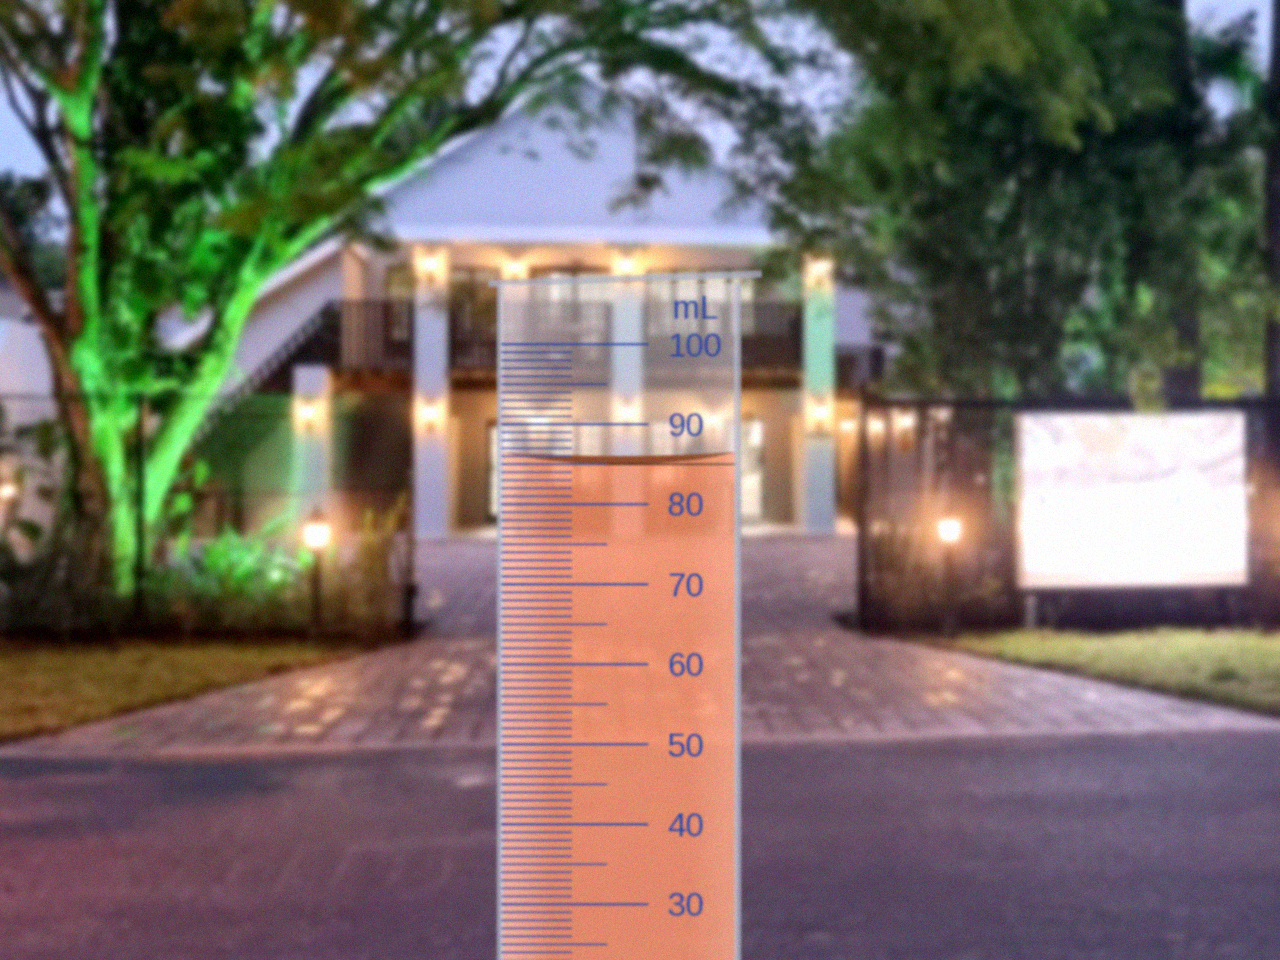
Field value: 85,mL
